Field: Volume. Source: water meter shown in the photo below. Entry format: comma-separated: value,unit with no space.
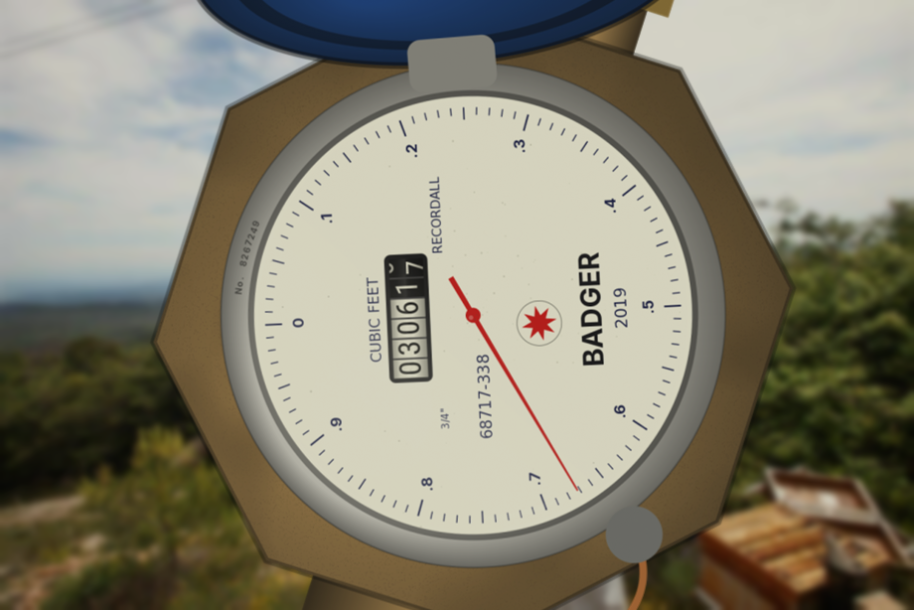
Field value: 30616.67,ft³
